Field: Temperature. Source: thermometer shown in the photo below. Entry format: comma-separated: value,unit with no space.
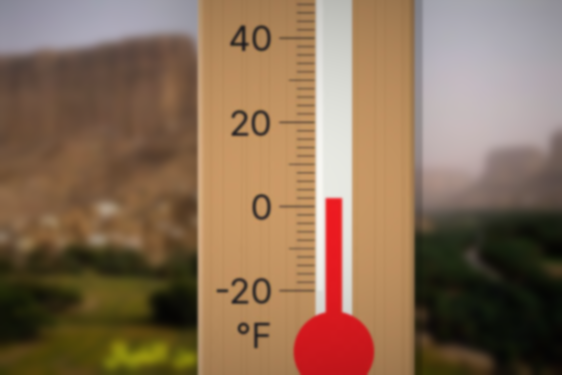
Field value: 2,°F
